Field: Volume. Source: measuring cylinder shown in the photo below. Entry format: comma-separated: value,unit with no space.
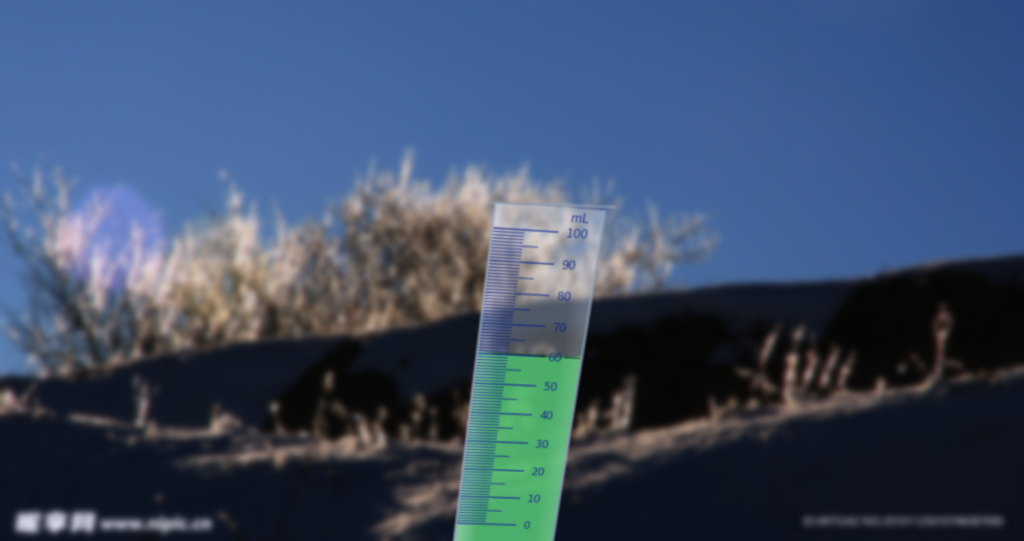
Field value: 60,mL
